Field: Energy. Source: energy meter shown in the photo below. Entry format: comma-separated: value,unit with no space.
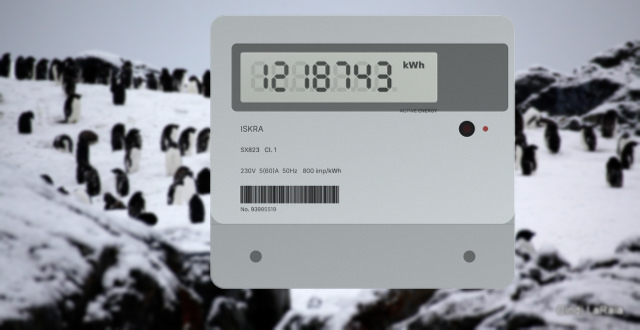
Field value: 1218743,kWh
